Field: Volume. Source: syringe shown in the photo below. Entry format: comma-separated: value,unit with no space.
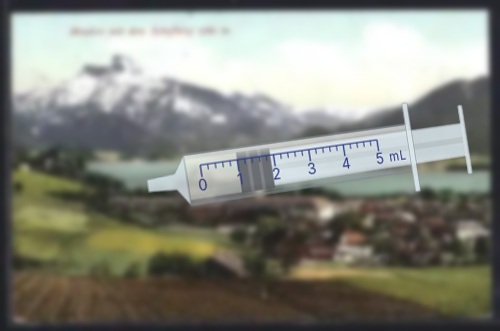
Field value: 1,mL
